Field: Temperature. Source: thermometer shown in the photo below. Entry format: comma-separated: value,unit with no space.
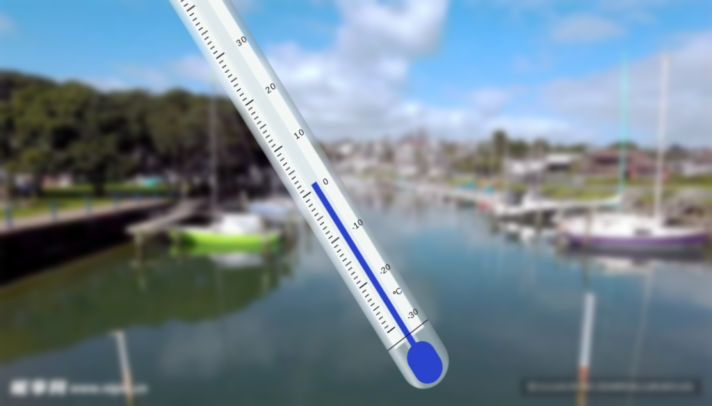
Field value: 1,°C
